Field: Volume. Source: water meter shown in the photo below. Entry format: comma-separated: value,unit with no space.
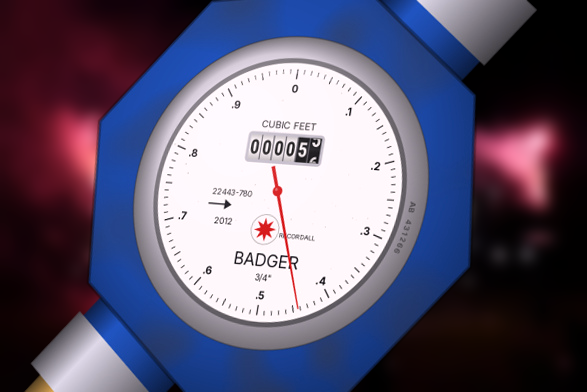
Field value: 55.44,ft³
